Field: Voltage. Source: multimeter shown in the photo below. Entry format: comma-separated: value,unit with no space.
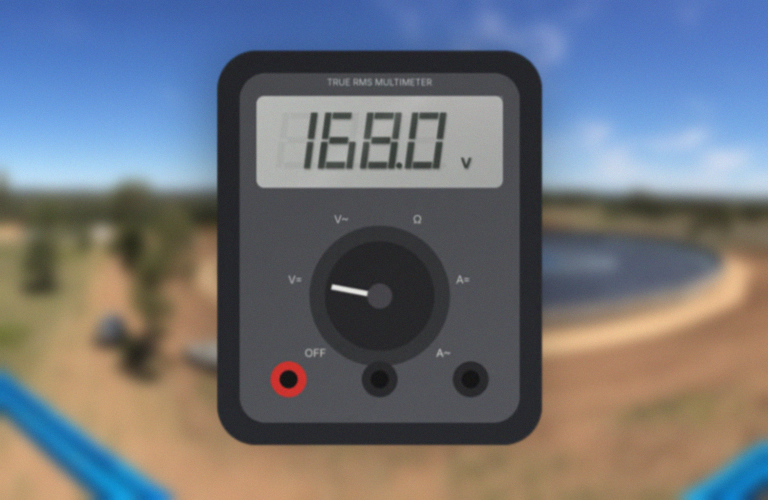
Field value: 168.0,V
